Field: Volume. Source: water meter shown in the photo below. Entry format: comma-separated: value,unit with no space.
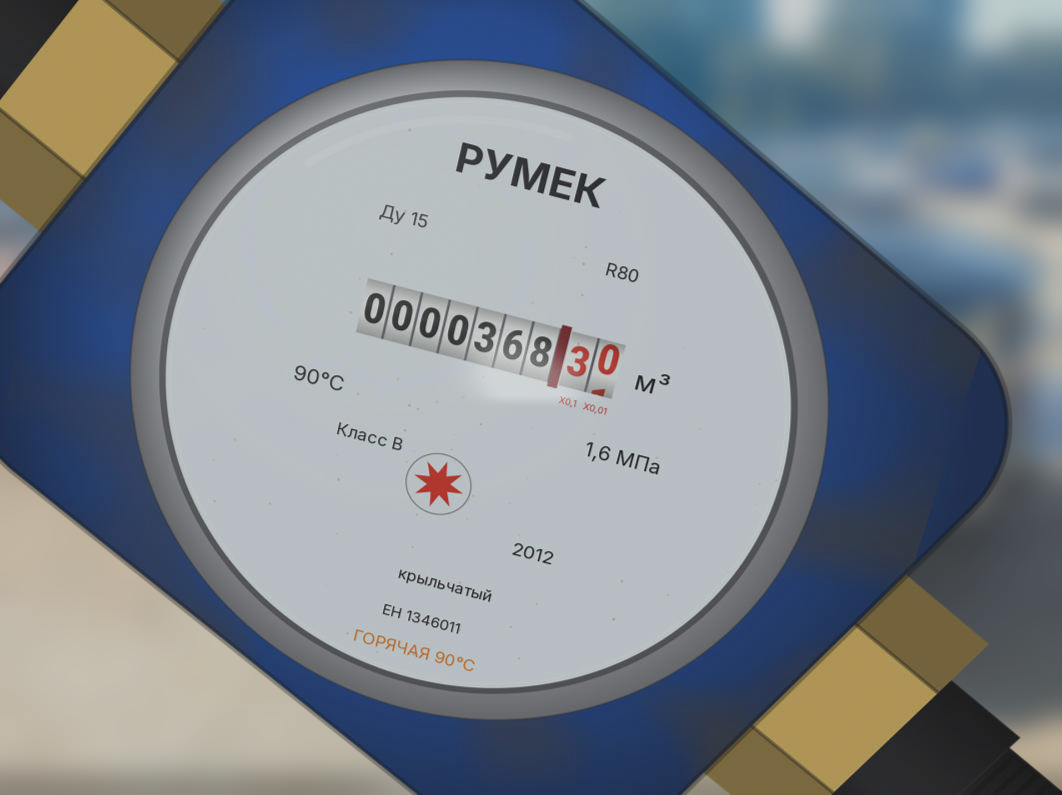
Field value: 368.30,m³
